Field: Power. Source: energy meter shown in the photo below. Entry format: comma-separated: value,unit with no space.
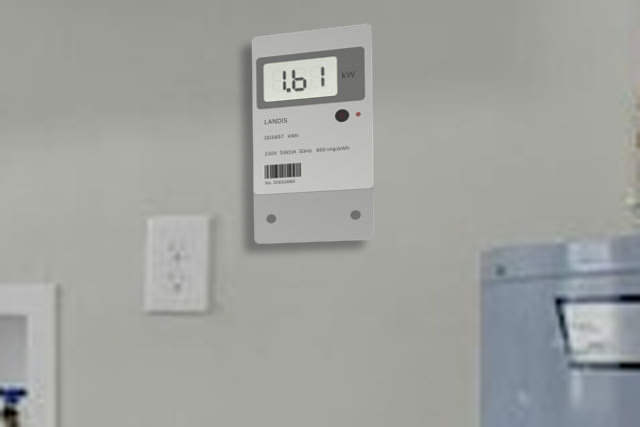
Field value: 1.61,kW
